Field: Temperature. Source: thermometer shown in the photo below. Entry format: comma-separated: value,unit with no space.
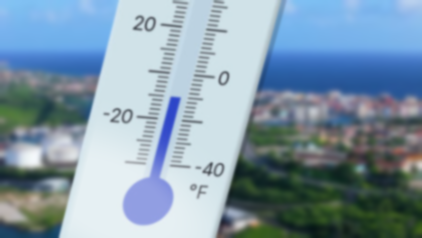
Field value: -10,°F
